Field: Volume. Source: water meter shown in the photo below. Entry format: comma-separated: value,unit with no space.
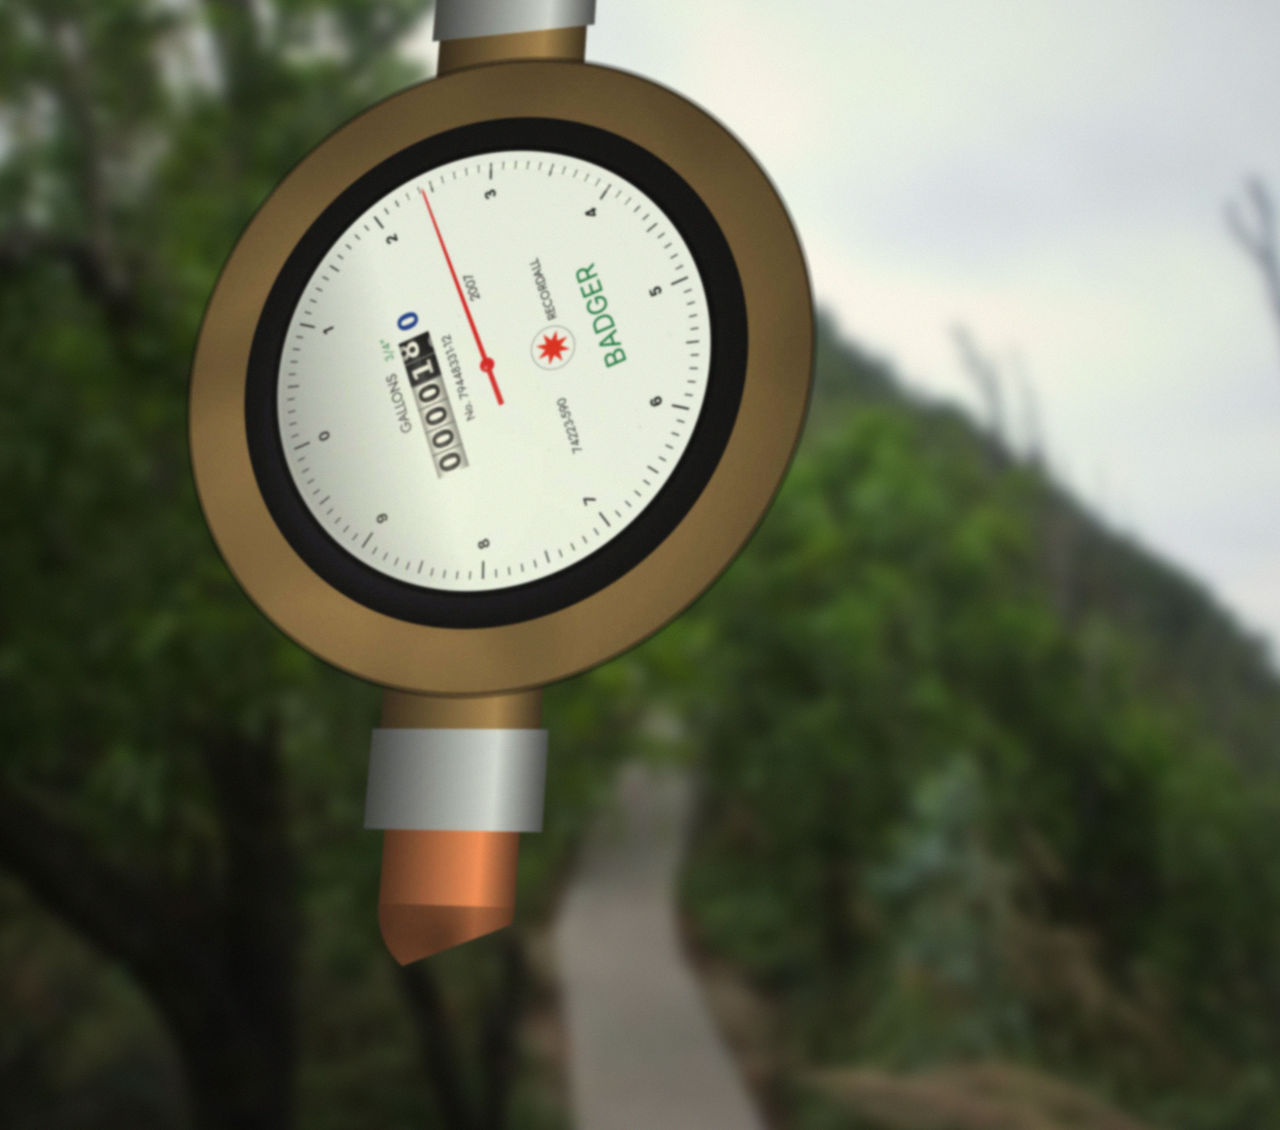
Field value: 182.4,gal
